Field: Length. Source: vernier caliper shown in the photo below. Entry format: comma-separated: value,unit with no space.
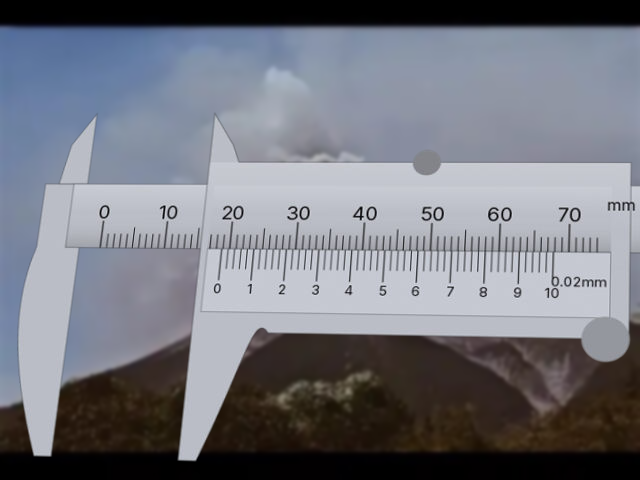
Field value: 18.8,mm
